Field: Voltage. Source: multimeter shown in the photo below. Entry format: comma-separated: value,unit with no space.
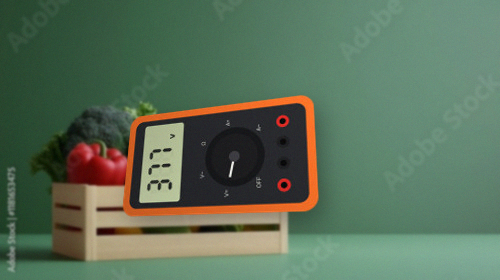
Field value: 377,V
